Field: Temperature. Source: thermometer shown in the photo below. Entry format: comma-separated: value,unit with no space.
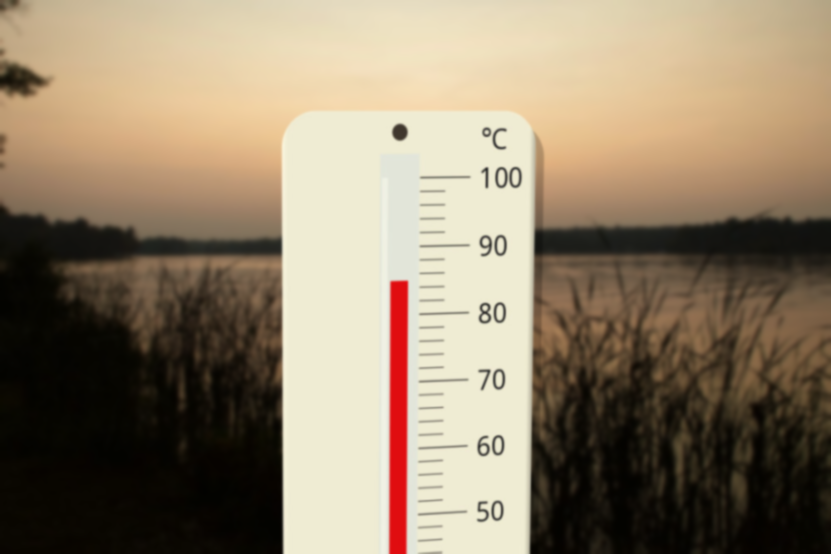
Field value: 85,°C
